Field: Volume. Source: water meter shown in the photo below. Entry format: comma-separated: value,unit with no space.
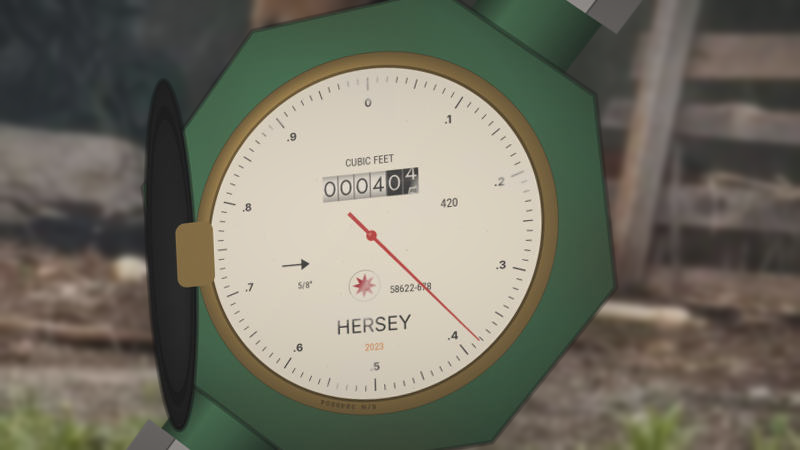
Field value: 404.38,ft³
